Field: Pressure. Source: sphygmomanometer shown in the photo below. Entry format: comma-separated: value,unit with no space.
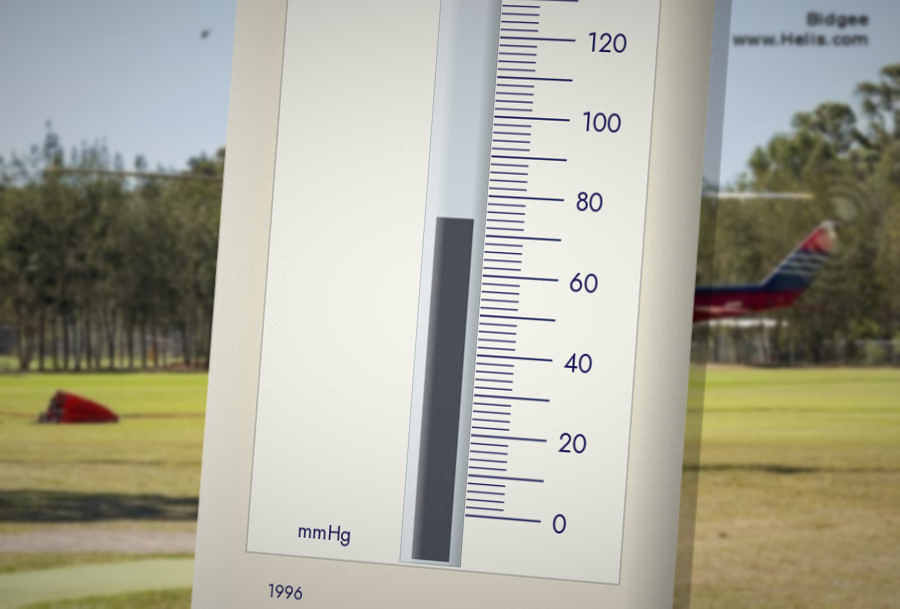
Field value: 74,mmHg
